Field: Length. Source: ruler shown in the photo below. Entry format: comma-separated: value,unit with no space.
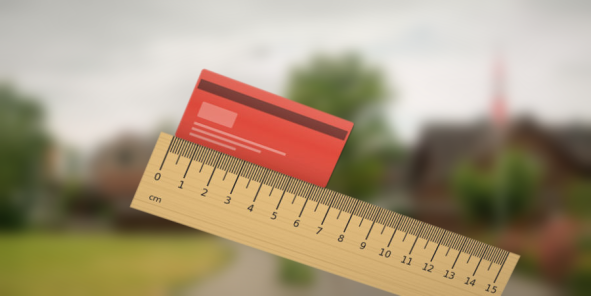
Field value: 6.5,cm
